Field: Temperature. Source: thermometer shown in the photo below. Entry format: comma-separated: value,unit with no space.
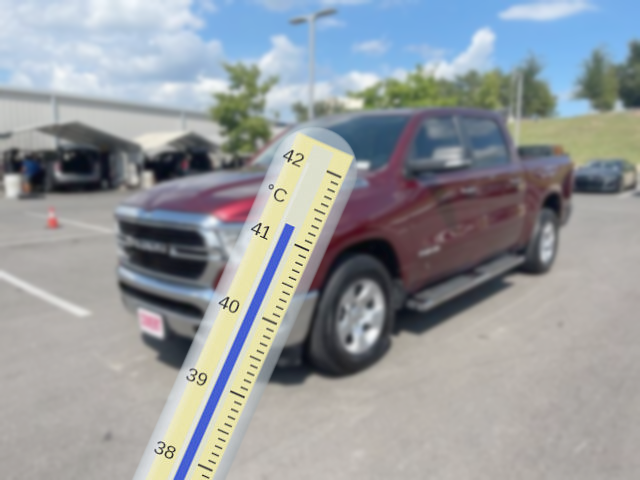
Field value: 41.2,°C
